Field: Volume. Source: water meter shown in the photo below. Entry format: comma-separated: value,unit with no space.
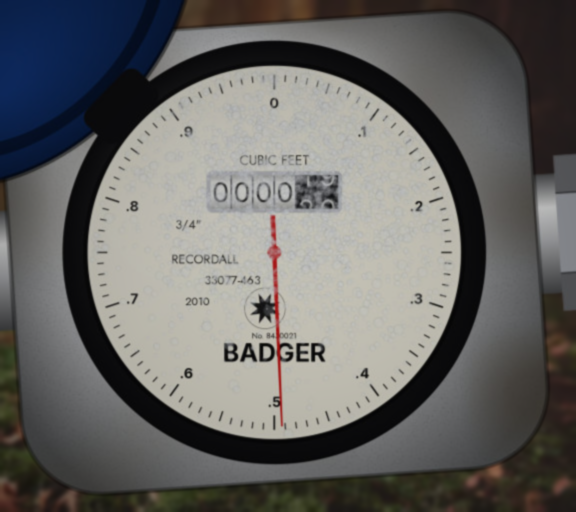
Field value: 19.49,ft³
